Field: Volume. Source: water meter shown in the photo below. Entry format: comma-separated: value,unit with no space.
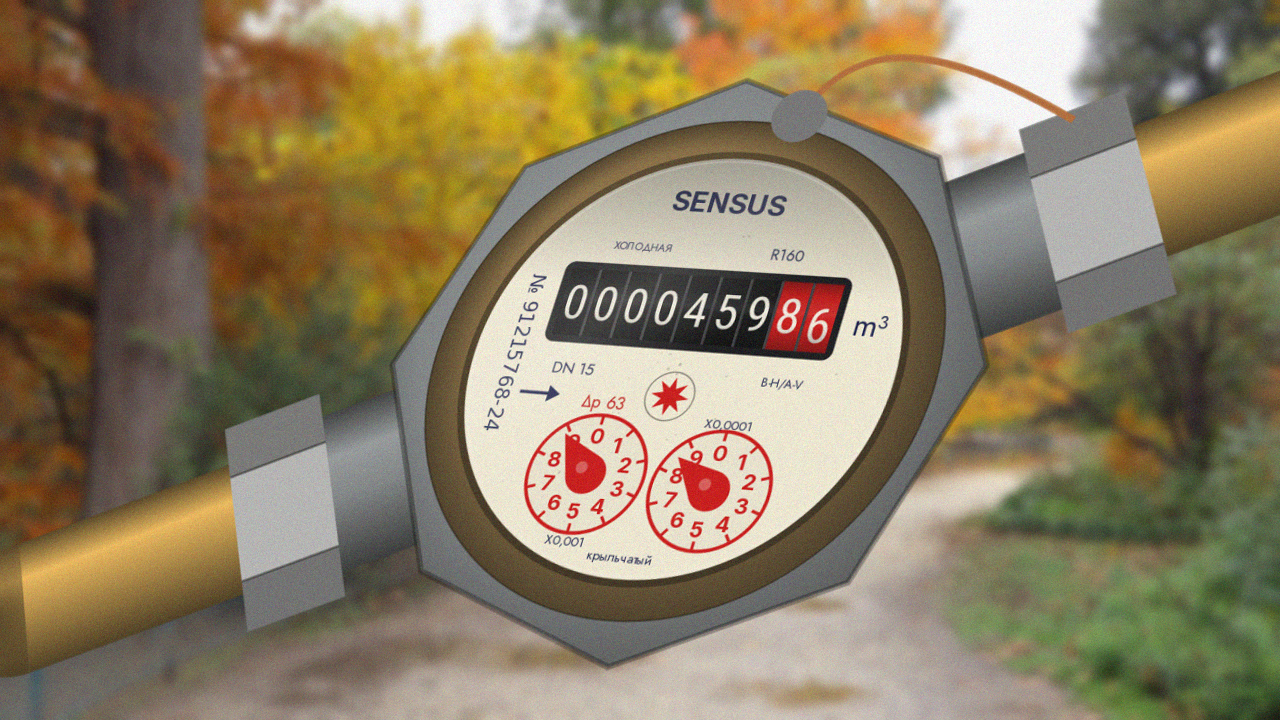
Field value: 459.8588,m³
